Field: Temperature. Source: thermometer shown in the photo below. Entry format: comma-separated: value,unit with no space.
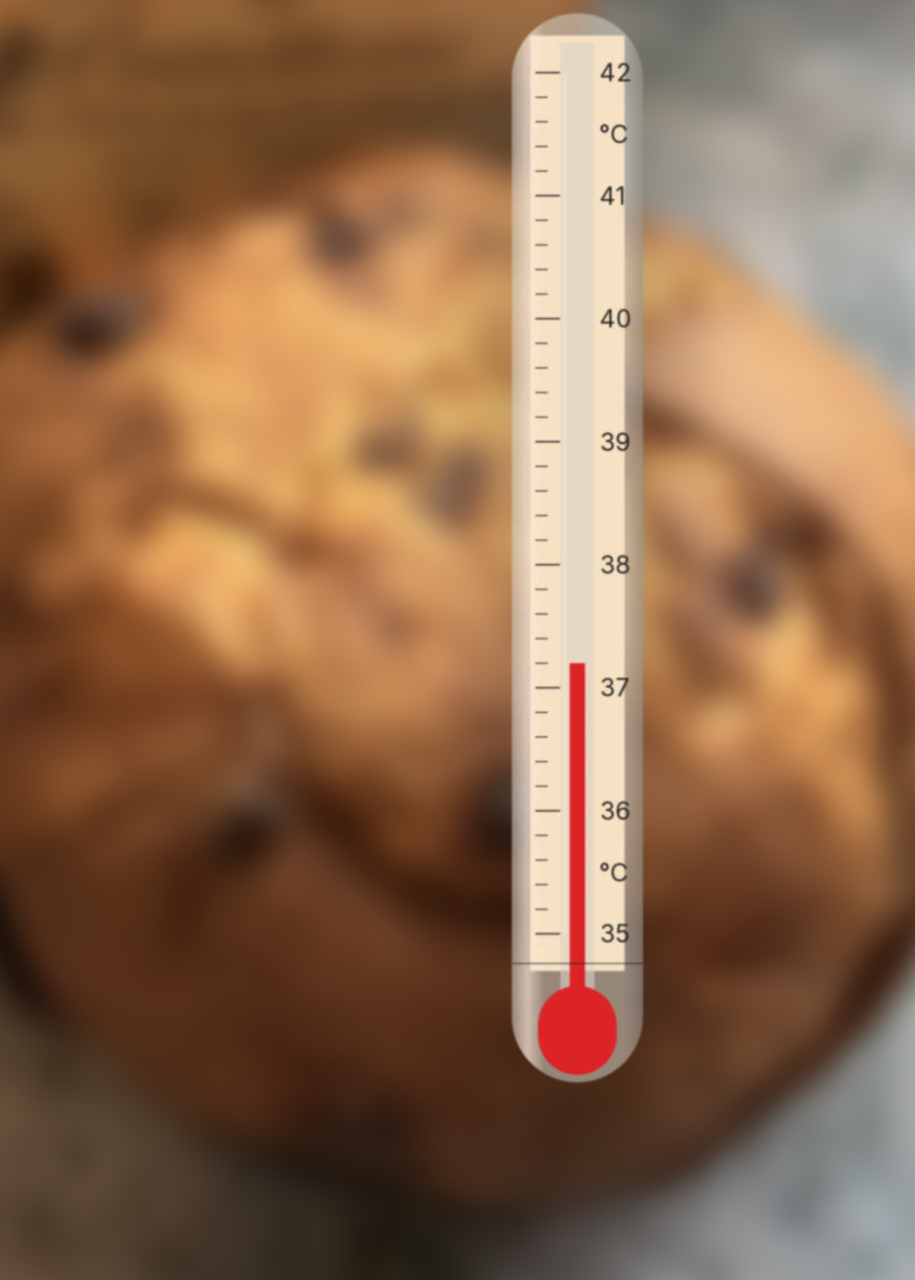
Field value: 37.2,°C
